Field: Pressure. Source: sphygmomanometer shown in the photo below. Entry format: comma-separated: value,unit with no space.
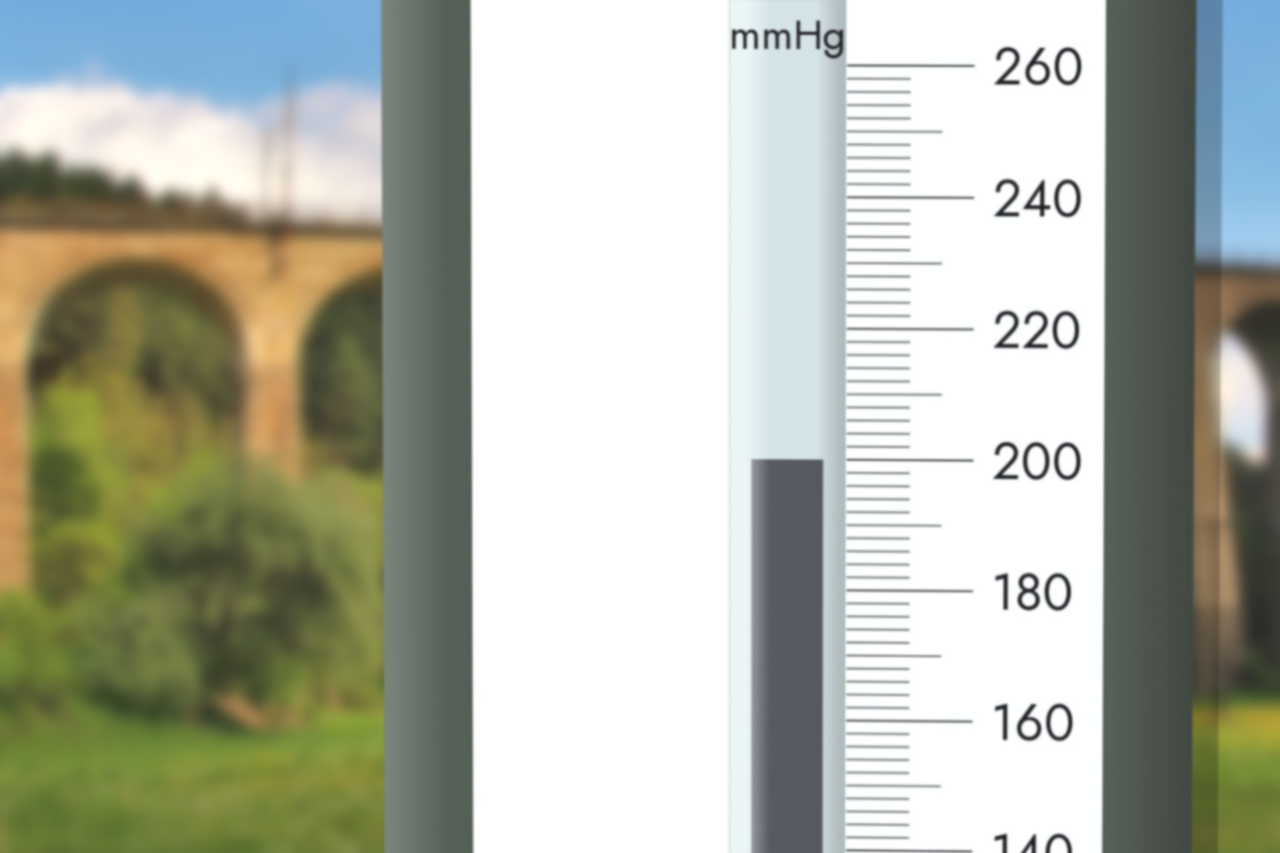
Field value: 200,mmHg
